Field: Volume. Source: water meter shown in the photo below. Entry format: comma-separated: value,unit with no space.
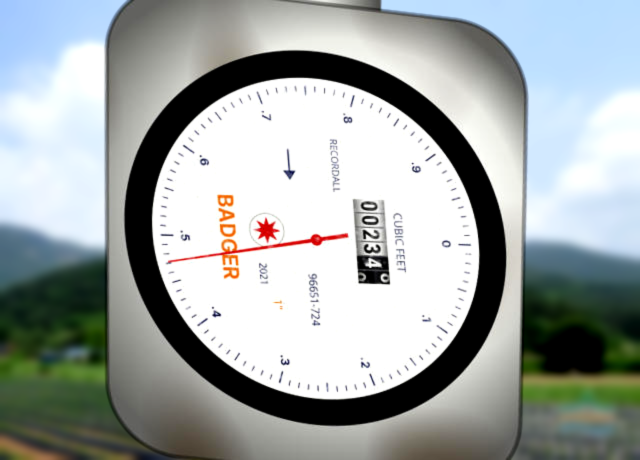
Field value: 2348.47,ft³
